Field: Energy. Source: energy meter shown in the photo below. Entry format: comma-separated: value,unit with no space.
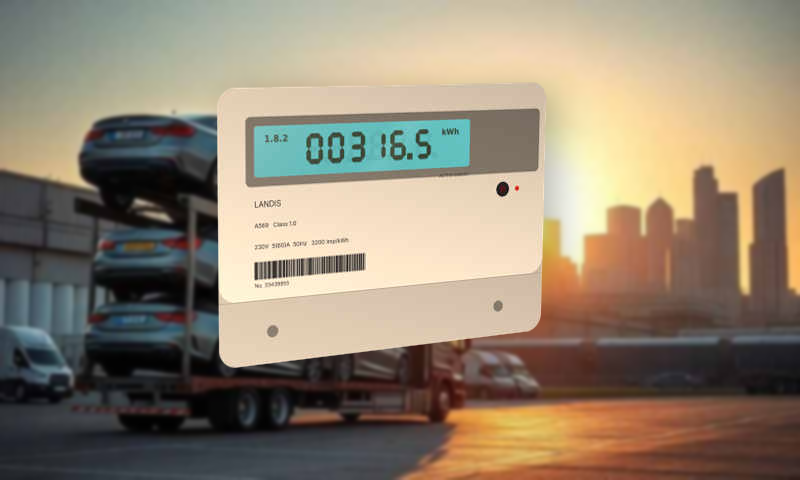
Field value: 316.5,kWh
